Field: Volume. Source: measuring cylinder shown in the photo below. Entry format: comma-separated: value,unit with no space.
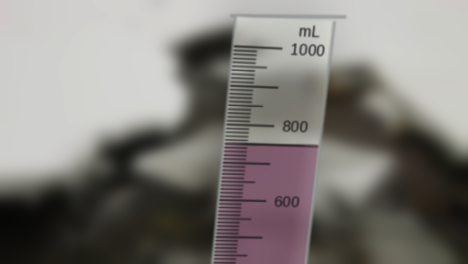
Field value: 750,mL
